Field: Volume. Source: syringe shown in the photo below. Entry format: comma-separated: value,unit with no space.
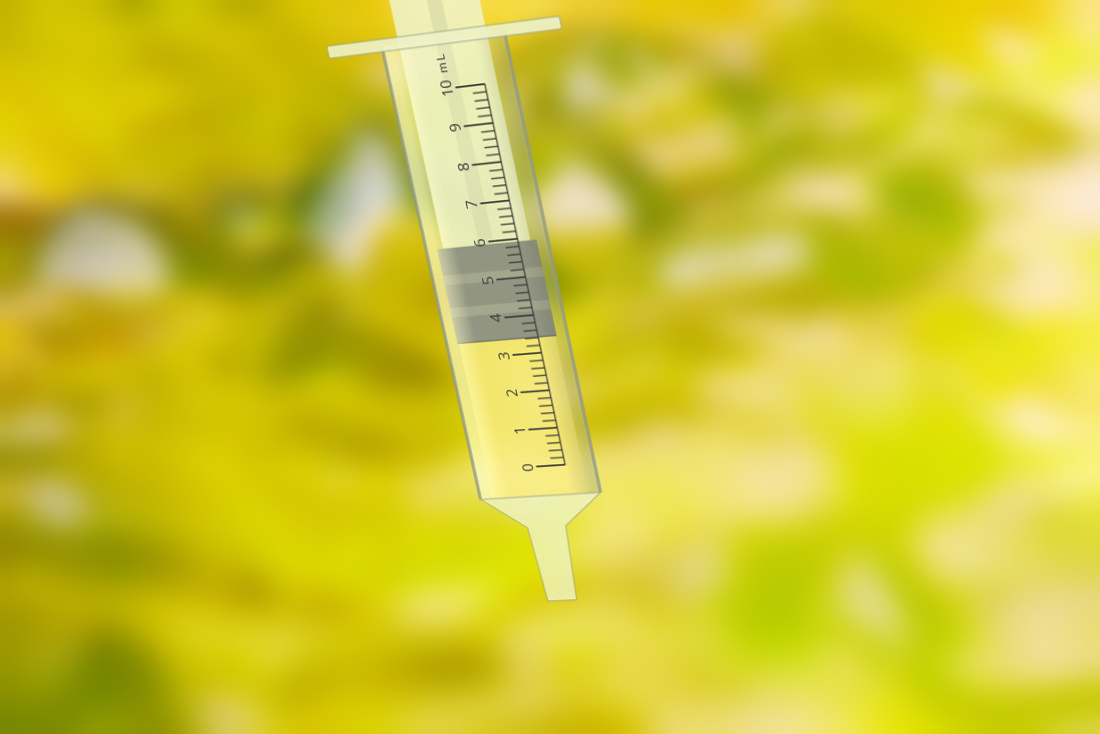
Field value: 3.4,mL
